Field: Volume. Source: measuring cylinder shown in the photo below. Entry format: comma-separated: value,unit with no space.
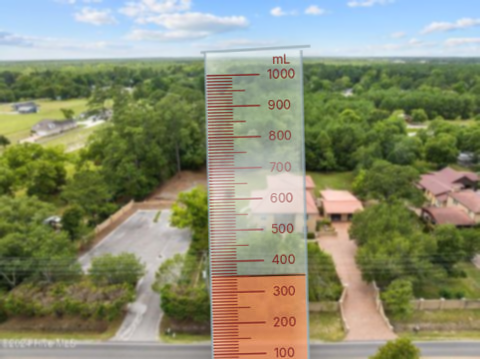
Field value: 350,mL
